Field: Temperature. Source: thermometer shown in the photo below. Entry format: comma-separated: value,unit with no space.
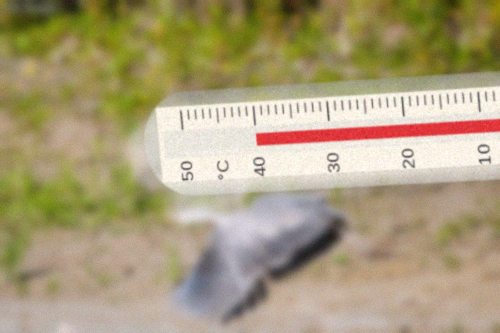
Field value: 40,°C
